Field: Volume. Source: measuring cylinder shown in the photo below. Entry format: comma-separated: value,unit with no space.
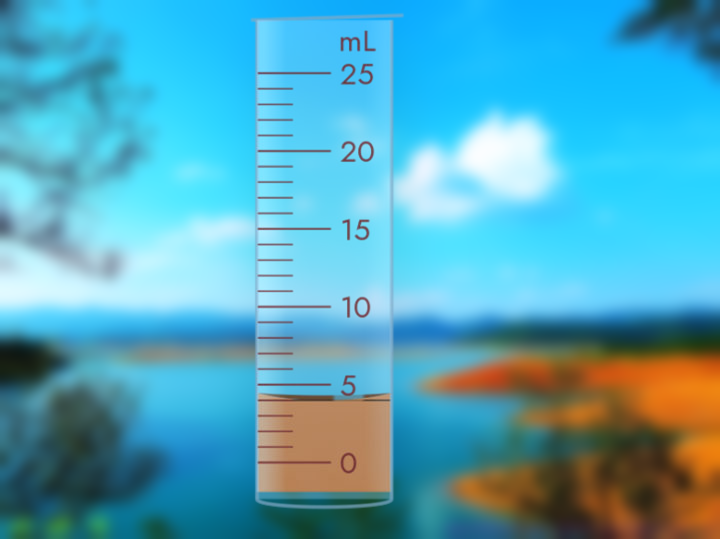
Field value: 4,mL
